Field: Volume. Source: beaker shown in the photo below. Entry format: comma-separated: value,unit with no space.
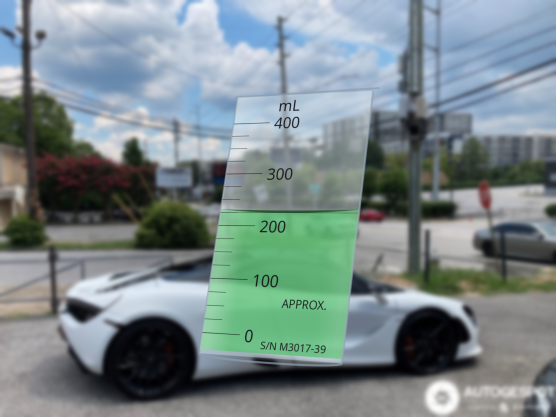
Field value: 225,mL
